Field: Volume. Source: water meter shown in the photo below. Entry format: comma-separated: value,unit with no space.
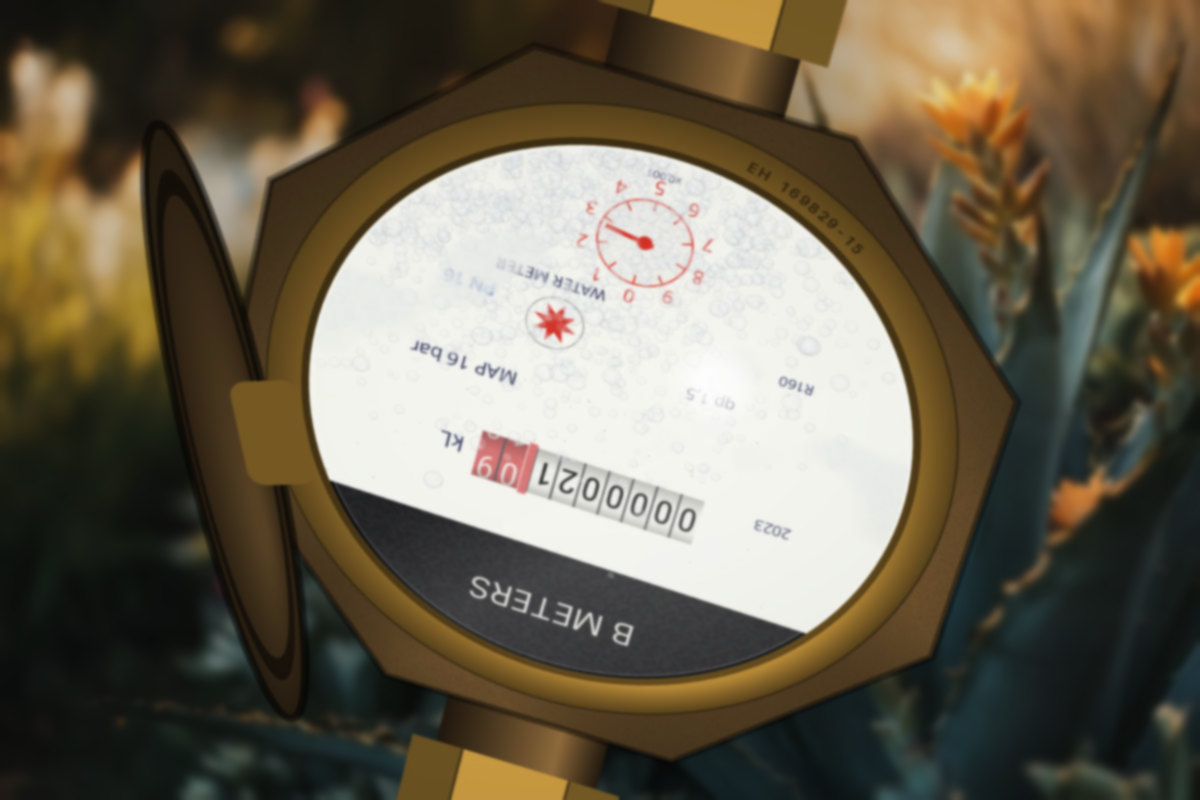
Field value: 21.092,kL
